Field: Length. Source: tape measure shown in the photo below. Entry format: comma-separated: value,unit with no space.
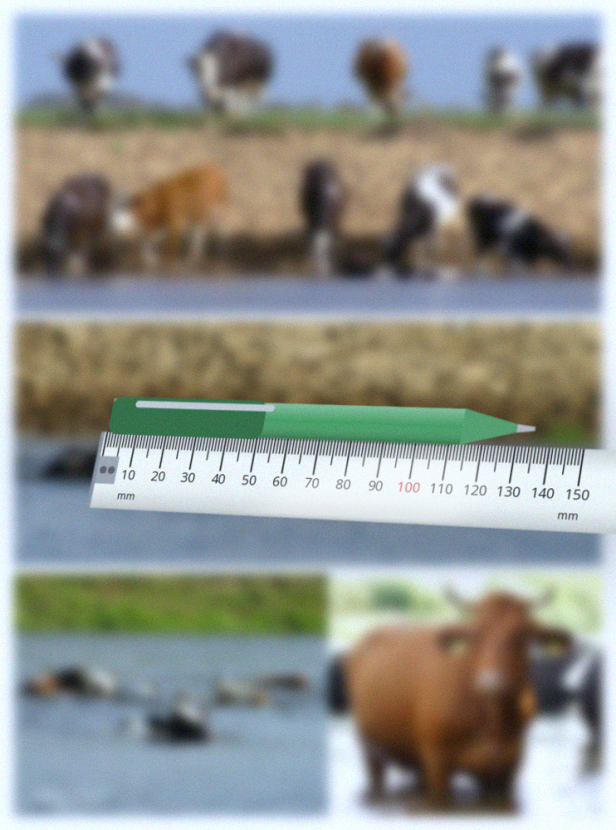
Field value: 135,mm
